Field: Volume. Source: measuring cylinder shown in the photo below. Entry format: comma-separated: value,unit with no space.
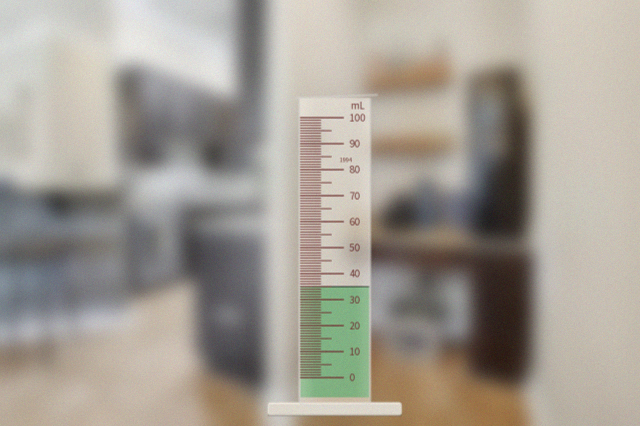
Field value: 35,mL
